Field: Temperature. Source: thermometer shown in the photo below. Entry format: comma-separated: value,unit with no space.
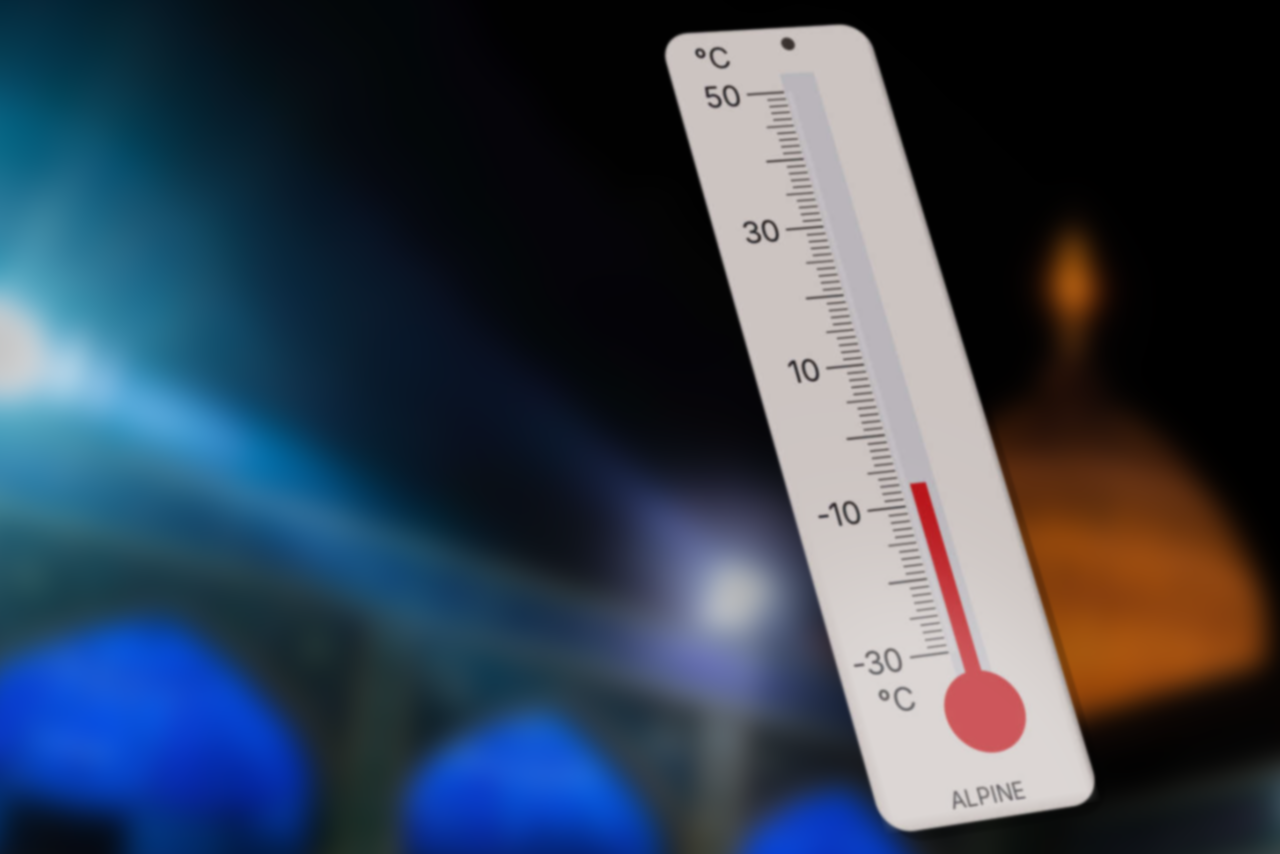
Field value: -7,°C
